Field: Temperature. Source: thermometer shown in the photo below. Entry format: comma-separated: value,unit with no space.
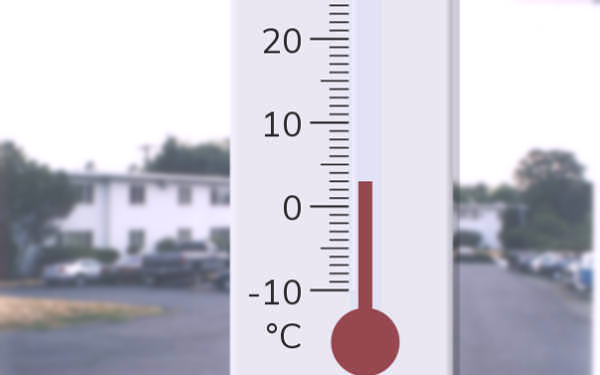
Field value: 3,°C
